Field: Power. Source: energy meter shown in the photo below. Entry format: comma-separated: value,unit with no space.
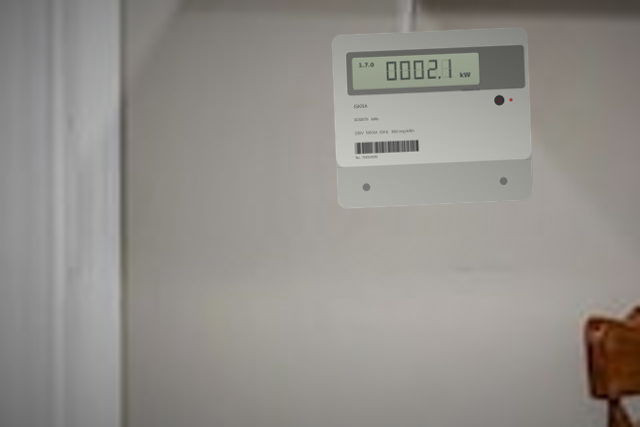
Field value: 2.1,kW
